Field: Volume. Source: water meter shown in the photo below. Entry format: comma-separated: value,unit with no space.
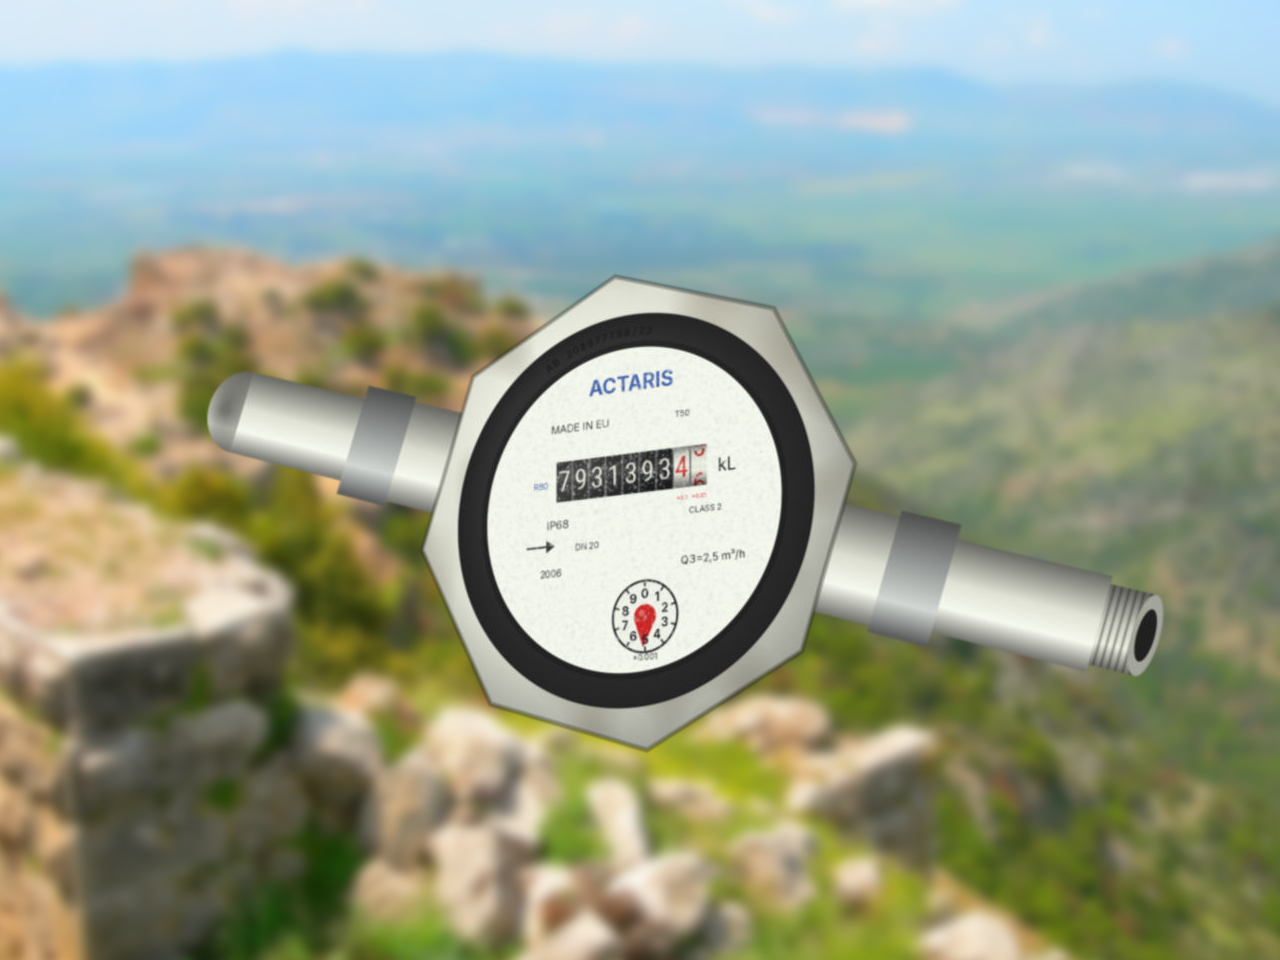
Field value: 7931393.455,kL
